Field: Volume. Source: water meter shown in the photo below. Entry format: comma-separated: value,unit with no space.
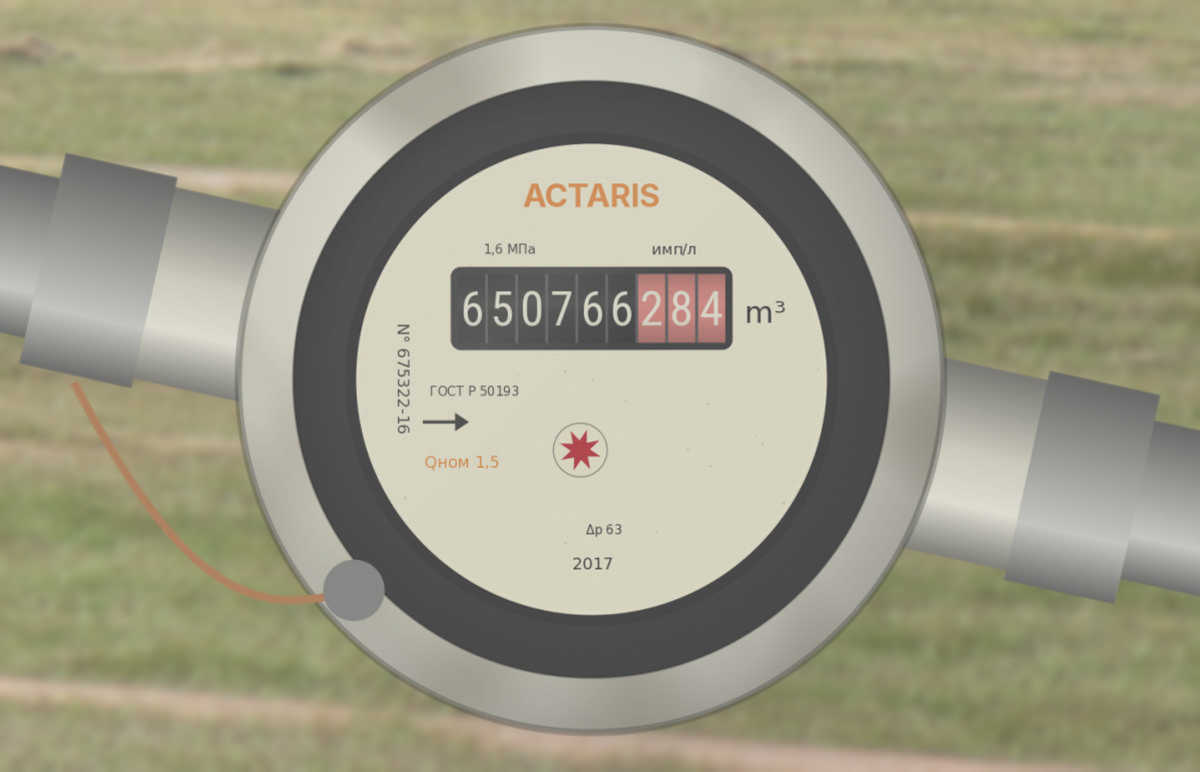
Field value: 650766.284,m³
